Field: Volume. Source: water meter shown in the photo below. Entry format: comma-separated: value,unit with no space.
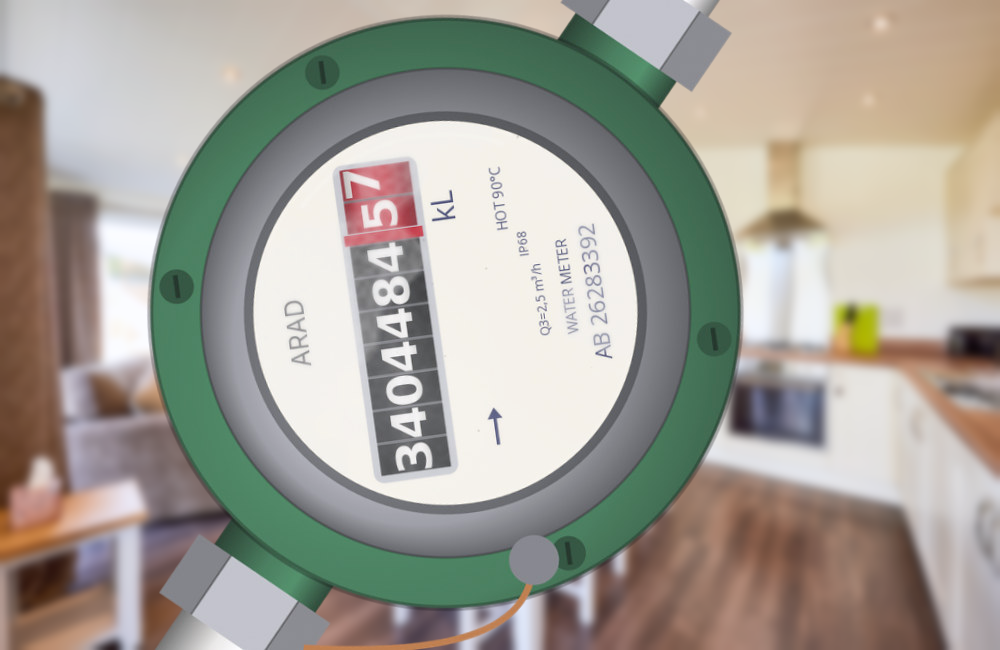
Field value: 3404484.57,kL
